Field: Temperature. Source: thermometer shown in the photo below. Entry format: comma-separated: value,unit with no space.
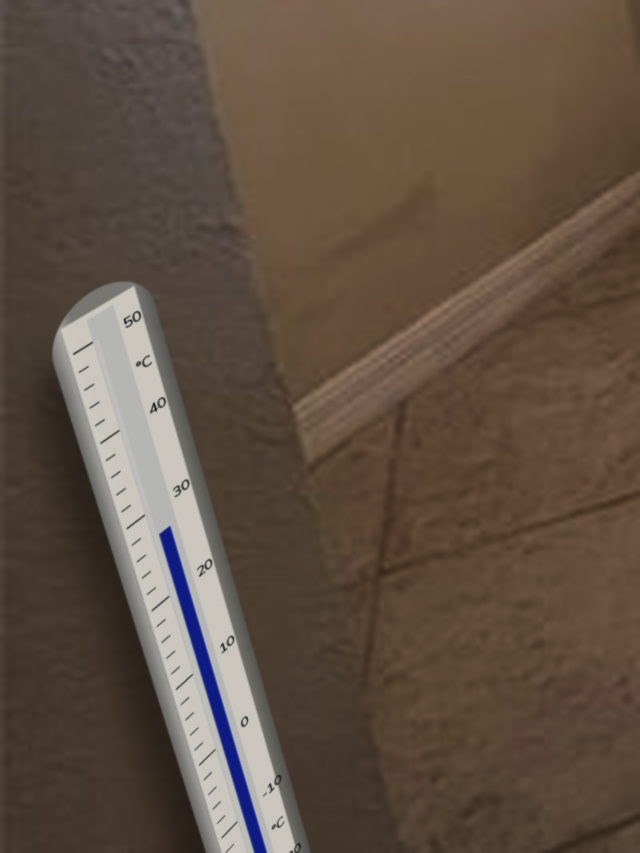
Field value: 27,°C
